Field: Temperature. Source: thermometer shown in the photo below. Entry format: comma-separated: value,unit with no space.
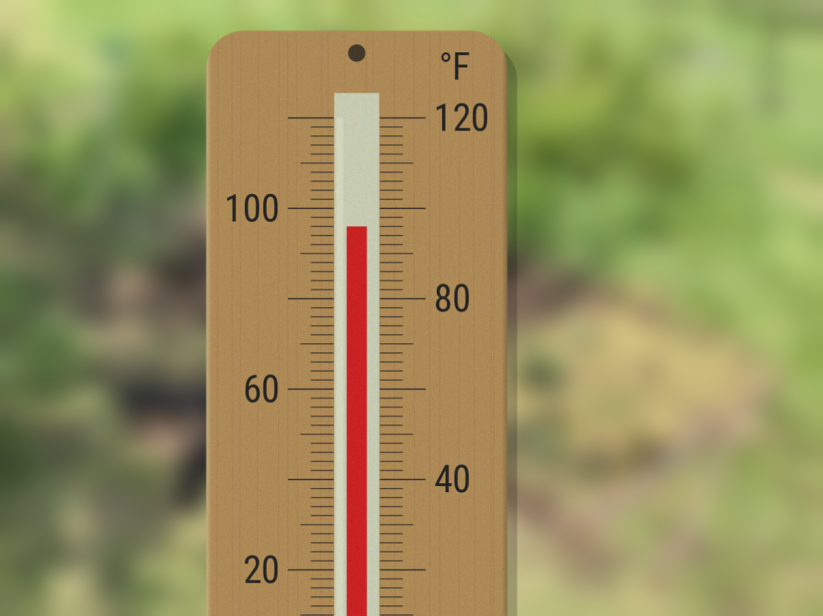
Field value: 96,°F
